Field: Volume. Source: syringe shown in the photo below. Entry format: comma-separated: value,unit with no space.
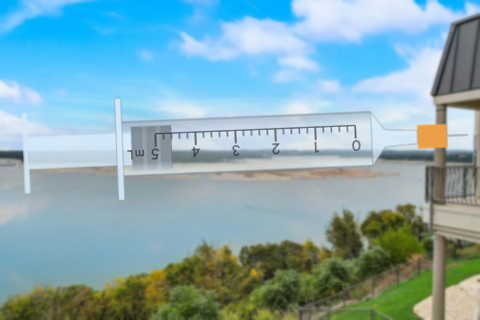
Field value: 4.6,mL
